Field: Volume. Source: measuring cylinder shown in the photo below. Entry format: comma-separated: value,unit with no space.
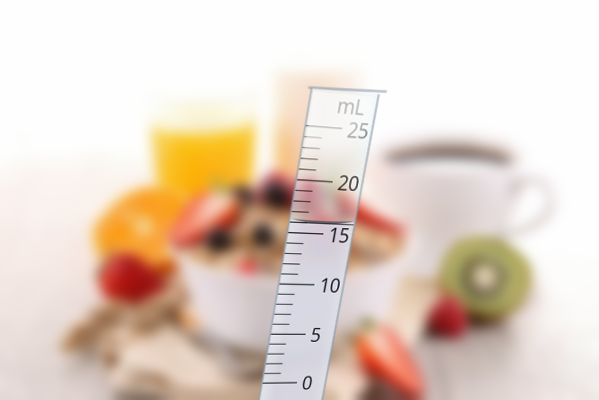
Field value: 16,mL
